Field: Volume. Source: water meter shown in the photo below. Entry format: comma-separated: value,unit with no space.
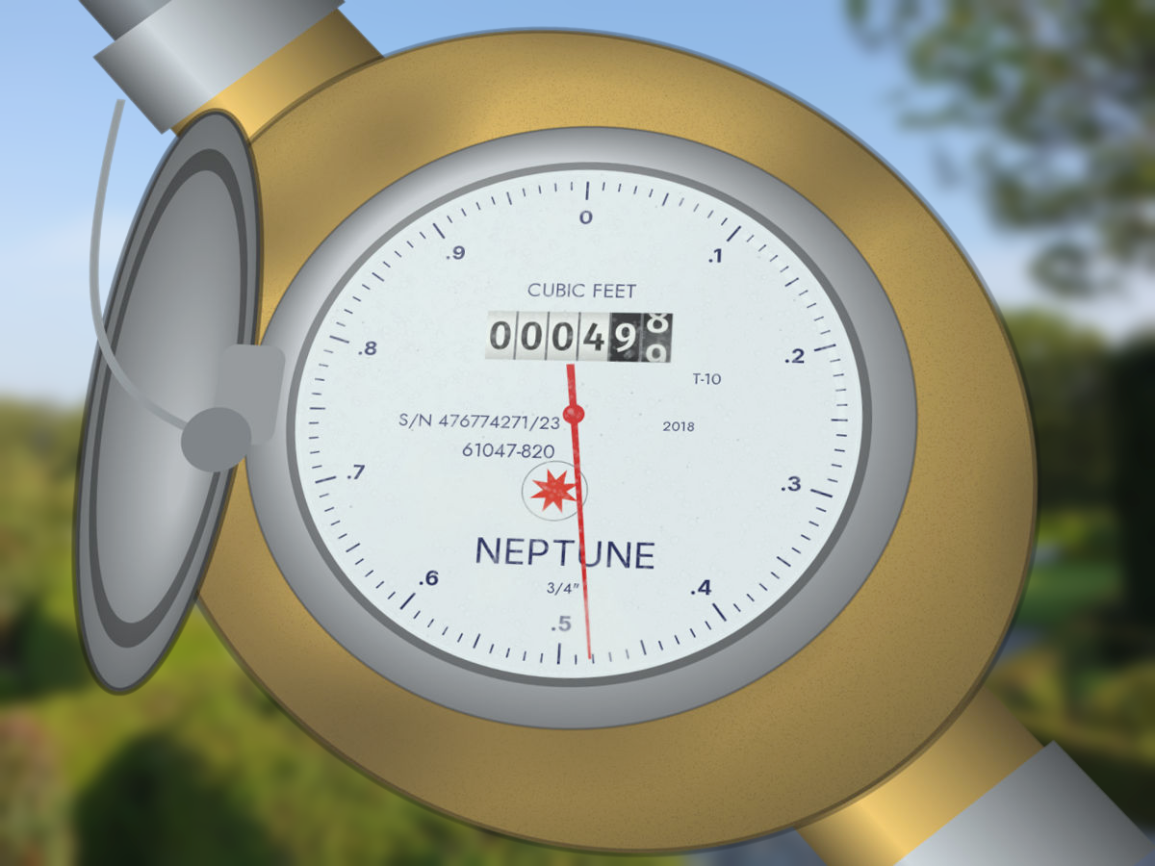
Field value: 498.48,ft³
